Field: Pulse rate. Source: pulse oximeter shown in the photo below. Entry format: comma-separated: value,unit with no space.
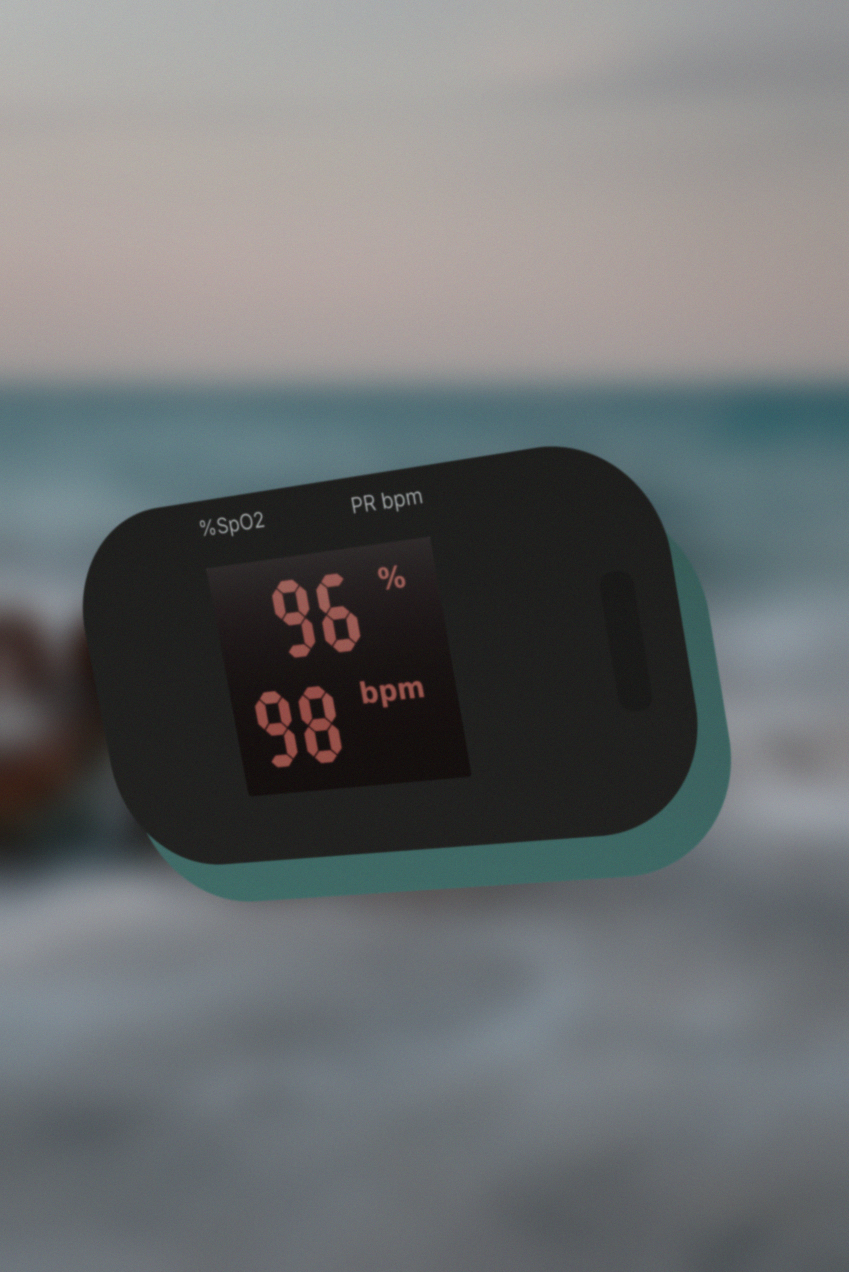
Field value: 98,bpm
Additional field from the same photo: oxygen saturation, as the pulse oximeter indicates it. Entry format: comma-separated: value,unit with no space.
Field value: 96,%
